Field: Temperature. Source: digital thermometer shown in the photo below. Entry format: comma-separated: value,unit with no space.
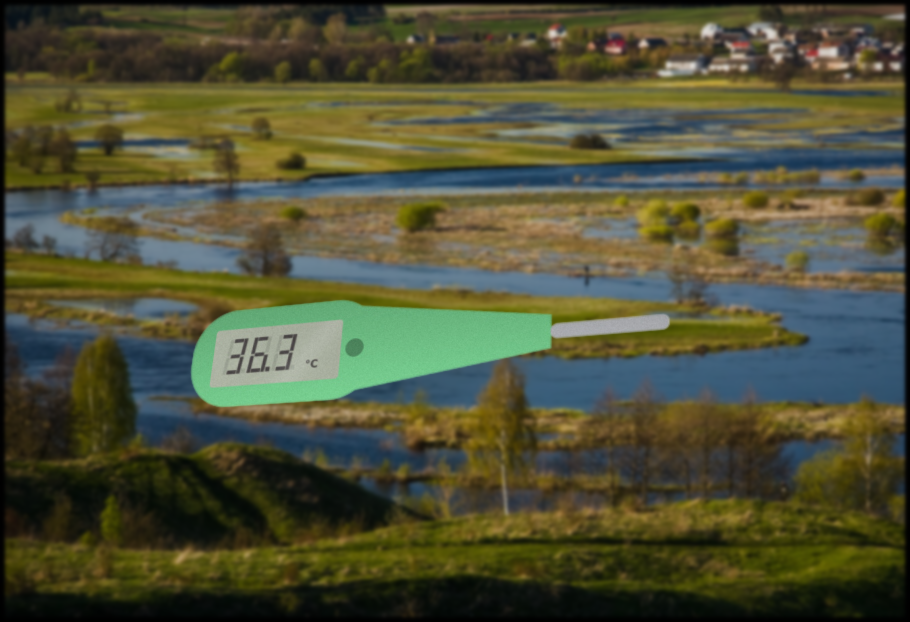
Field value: 36.3,°C
